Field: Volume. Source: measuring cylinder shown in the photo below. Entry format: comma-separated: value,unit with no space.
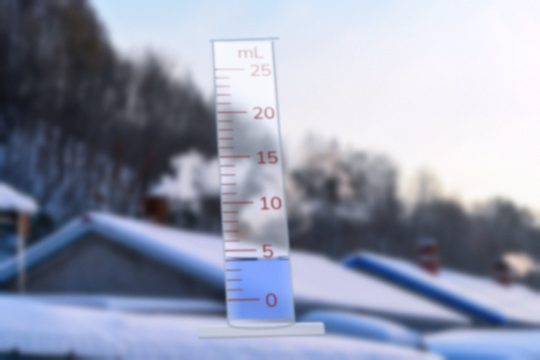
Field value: 4,mL
